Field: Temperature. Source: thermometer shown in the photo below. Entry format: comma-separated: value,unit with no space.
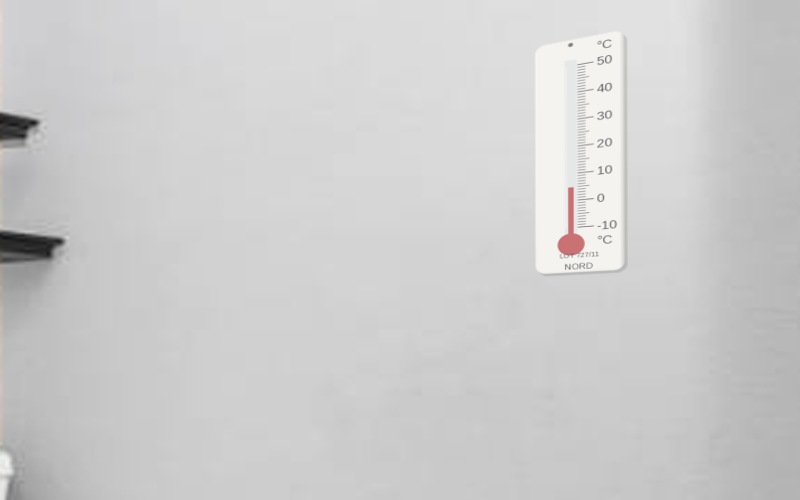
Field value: 5,°C
